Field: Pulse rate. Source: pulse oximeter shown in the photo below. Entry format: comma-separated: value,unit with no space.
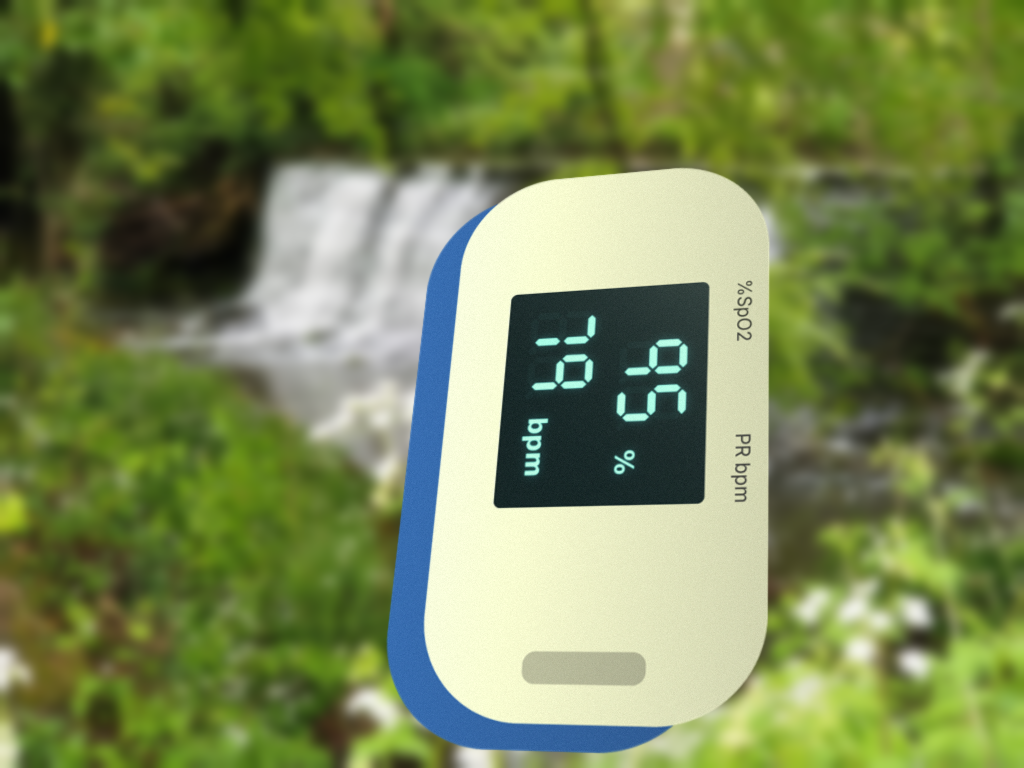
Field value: 79,bpm
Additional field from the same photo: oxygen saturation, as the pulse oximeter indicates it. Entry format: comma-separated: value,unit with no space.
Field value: 95,%
